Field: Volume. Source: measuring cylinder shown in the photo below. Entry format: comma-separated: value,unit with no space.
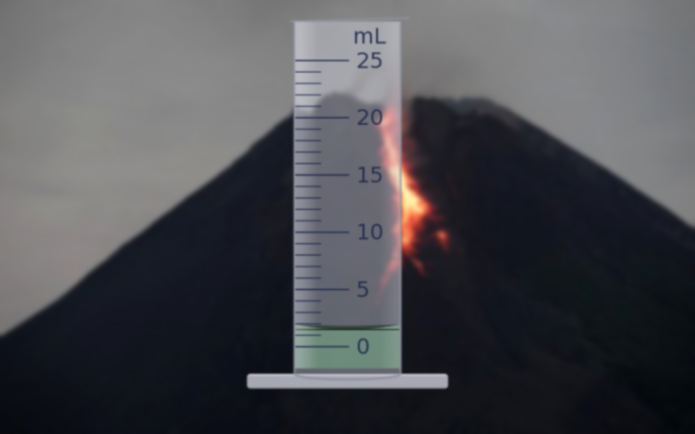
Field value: 1.5,mL
